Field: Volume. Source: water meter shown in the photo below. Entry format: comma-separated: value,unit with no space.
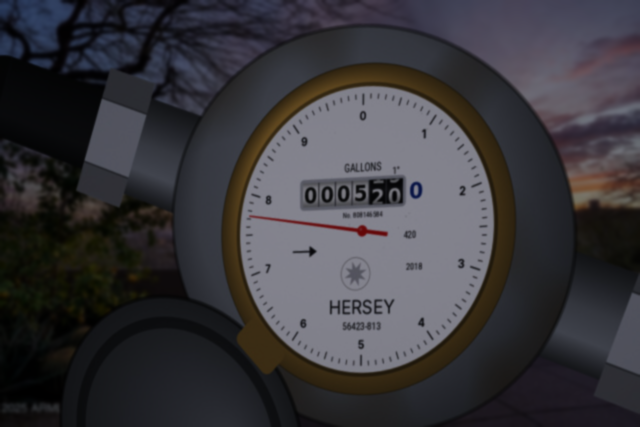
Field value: 5197.7,gal
